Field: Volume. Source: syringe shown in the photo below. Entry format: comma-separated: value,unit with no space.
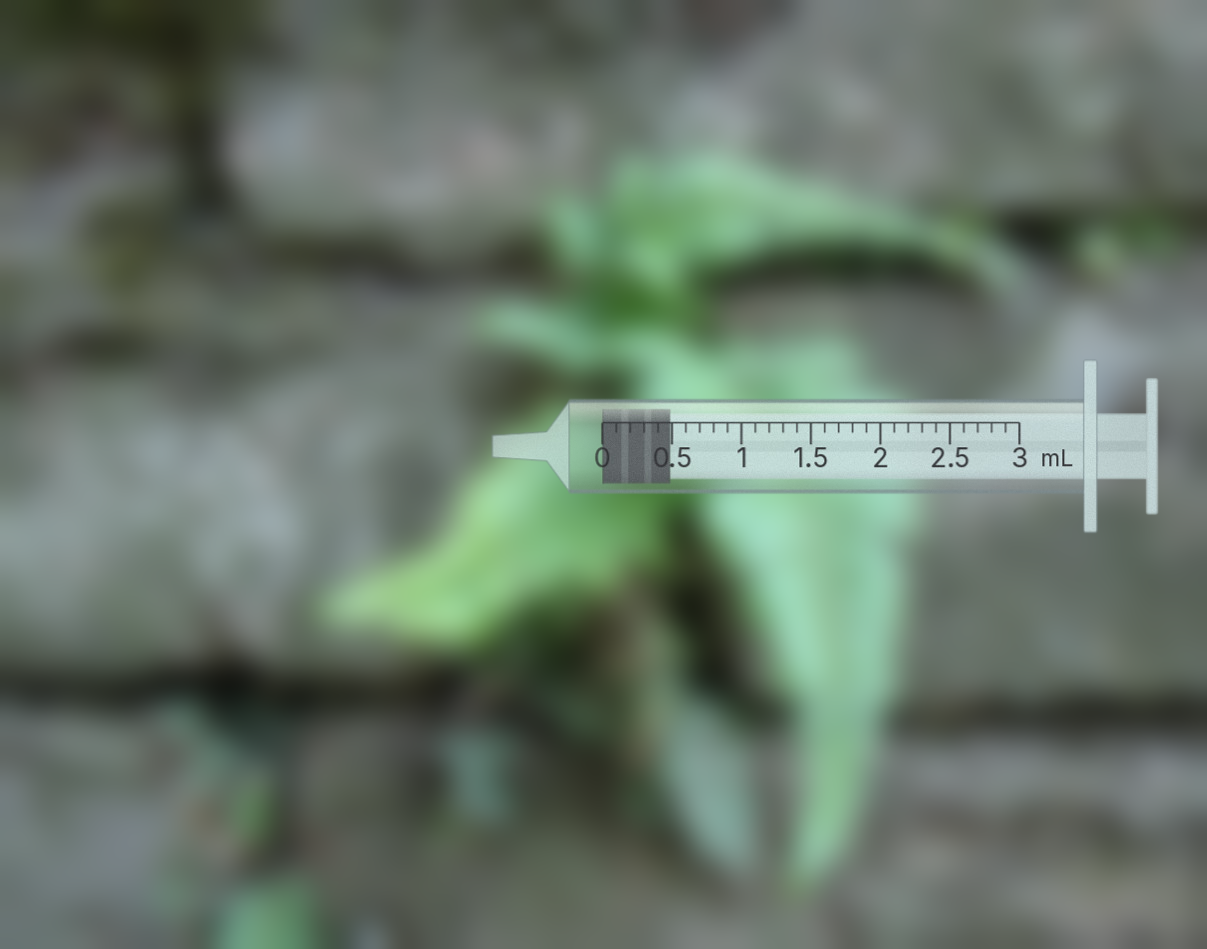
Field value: 0,mL
